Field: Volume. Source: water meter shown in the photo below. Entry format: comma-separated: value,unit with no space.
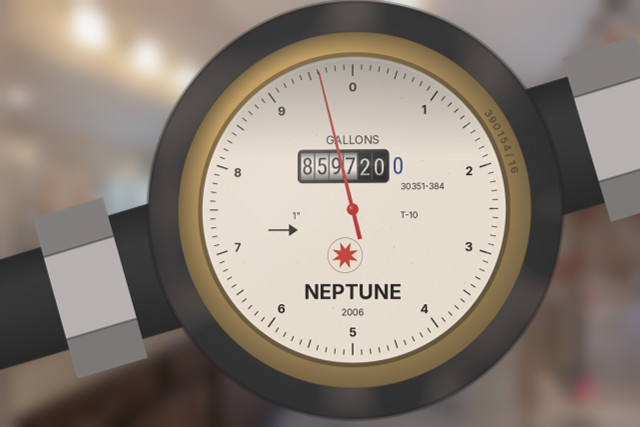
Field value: 8597199.6,gal
